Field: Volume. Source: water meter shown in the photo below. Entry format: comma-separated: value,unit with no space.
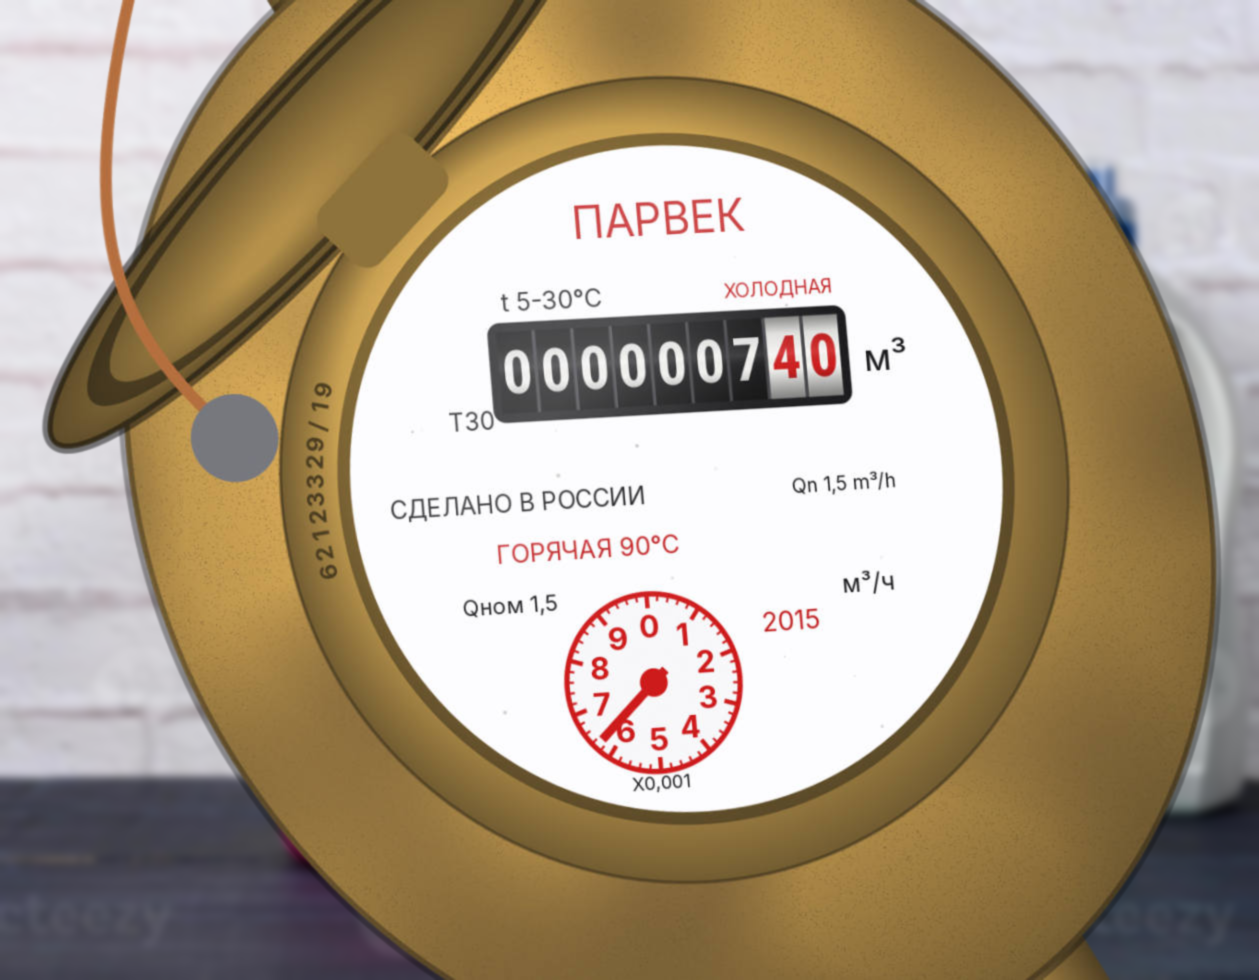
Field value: 7.406,m³
